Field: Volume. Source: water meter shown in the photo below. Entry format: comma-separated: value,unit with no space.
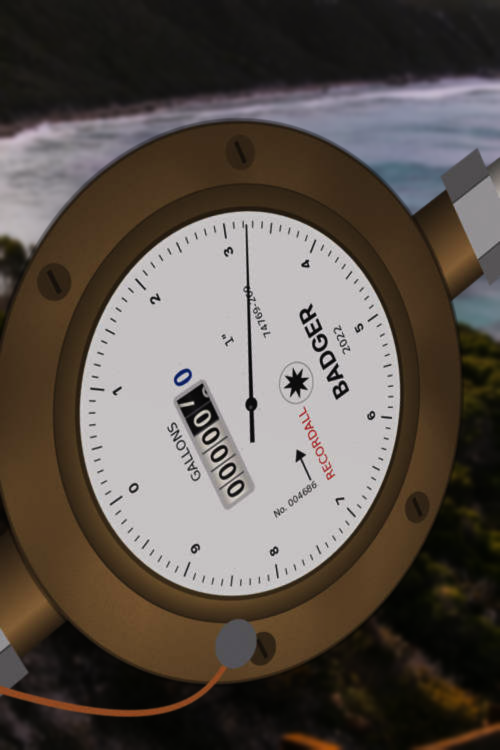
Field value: 73.2,gal
